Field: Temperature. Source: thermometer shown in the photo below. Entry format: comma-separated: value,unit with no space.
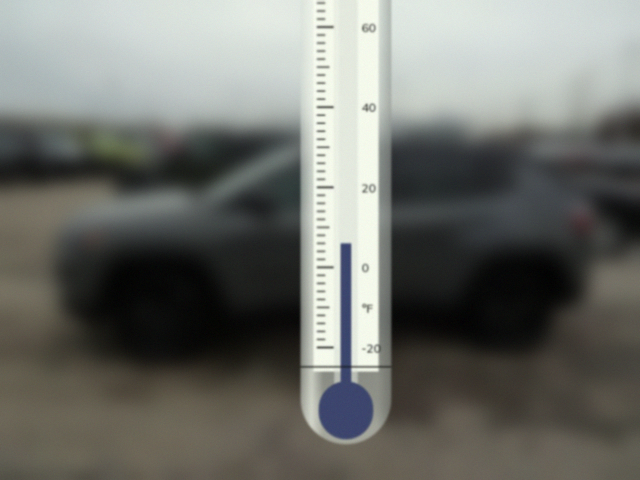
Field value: 6,°F
